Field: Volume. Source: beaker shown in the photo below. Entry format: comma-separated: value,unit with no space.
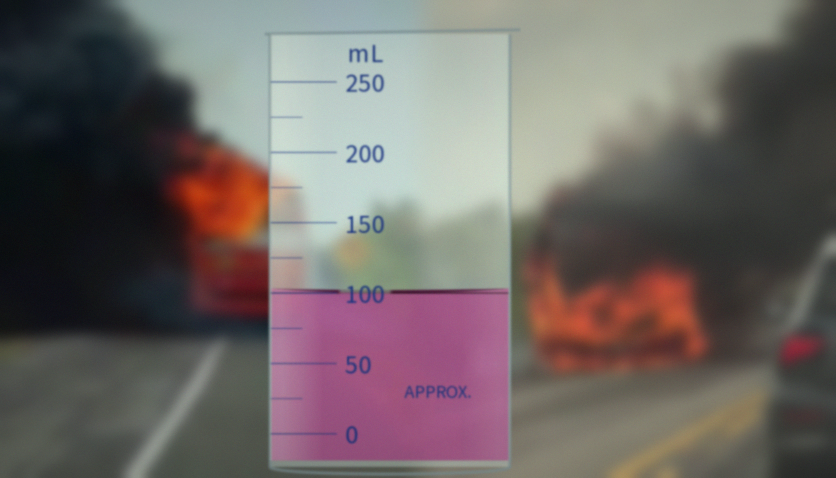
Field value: 100,mL
